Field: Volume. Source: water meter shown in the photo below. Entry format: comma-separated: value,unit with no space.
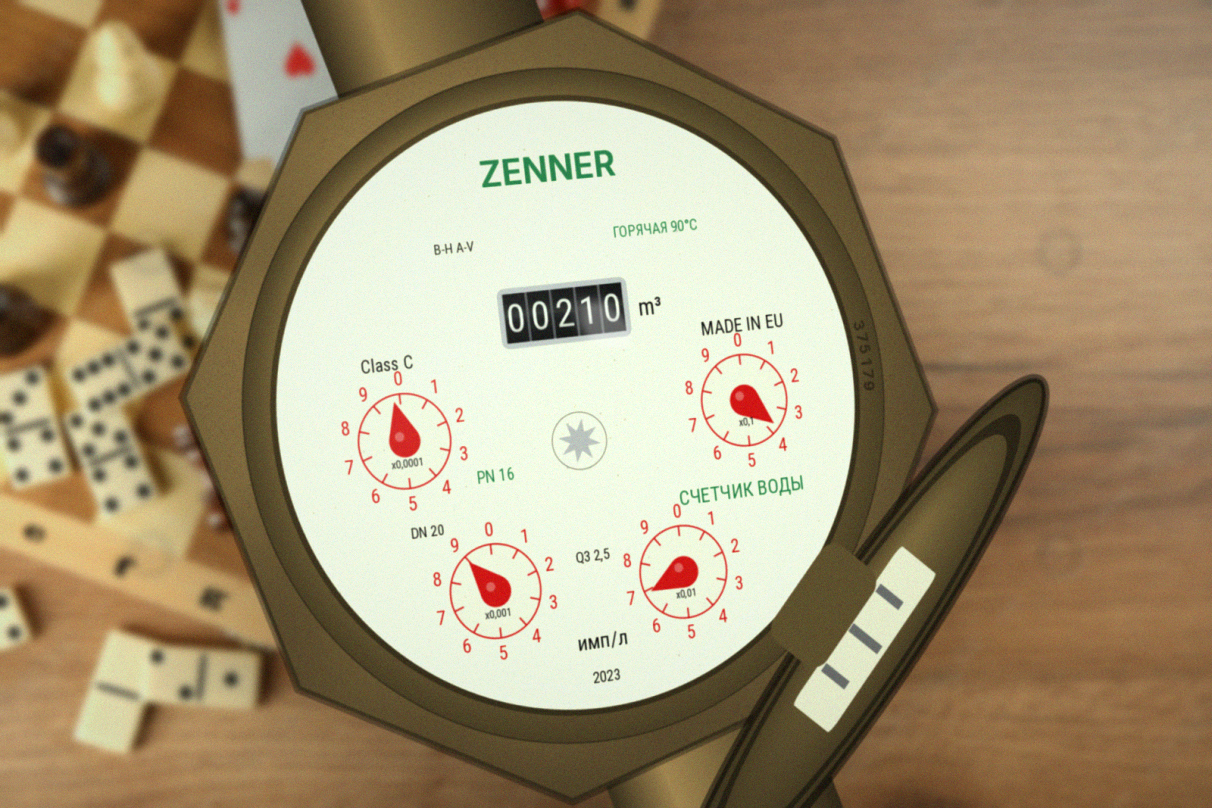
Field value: 210.3689,m³
